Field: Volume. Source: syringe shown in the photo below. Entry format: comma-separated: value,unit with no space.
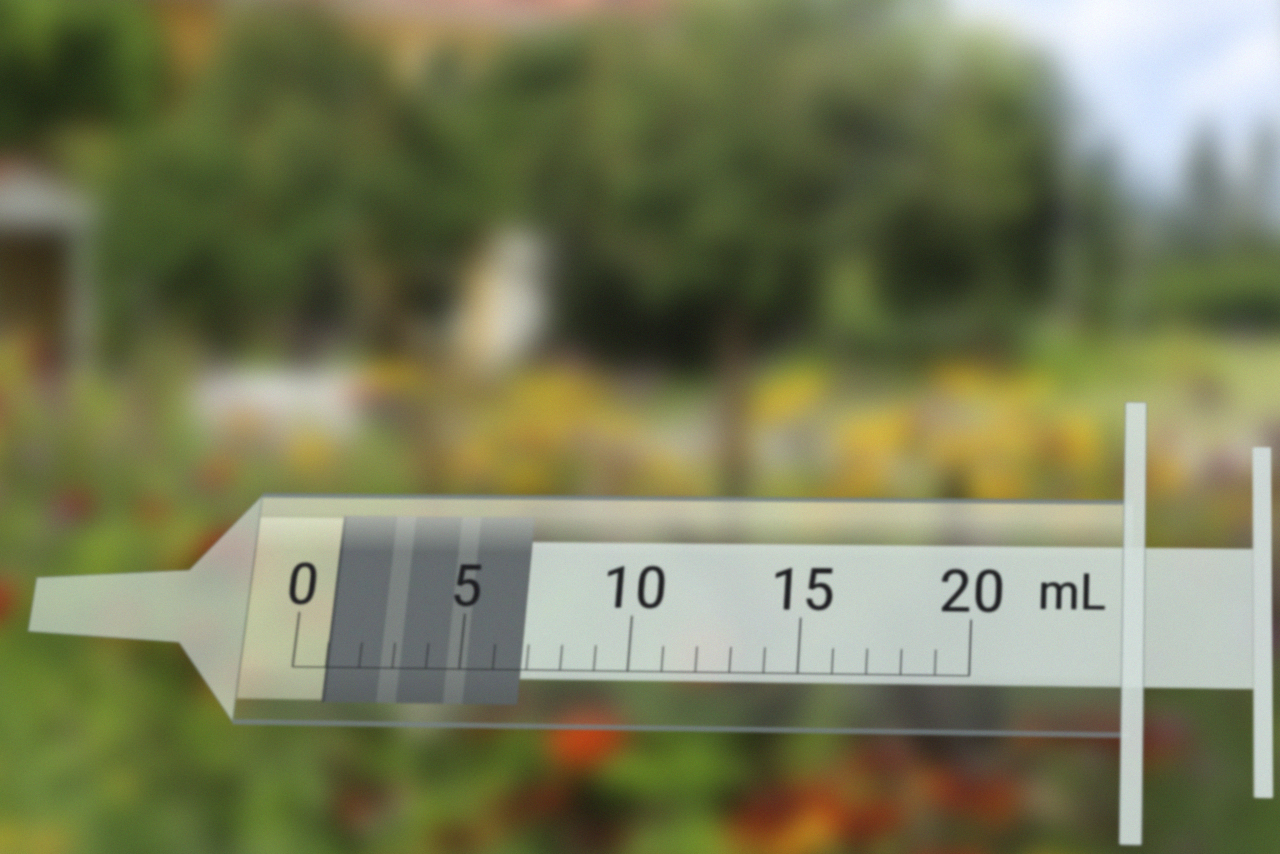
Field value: 1,mL
